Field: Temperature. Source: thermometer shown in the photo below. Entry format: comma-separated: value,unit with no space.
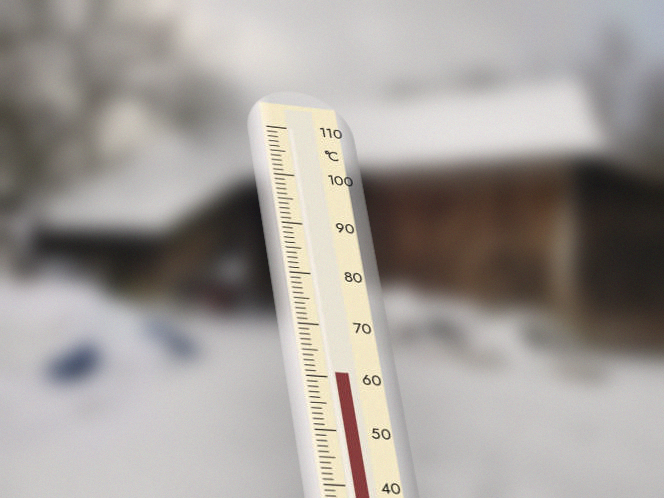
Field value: 61,°C
